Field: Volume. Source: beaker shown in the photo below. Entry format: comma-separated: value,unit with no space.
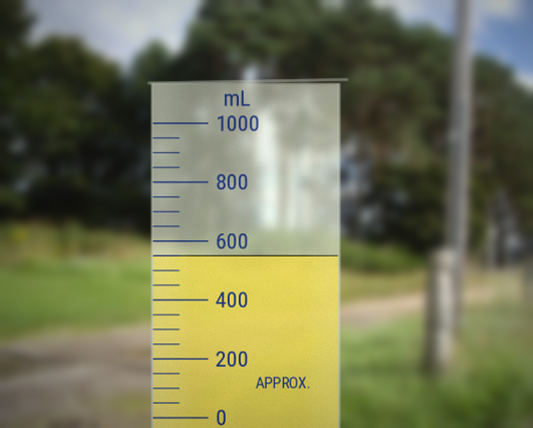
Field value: 550,mL
